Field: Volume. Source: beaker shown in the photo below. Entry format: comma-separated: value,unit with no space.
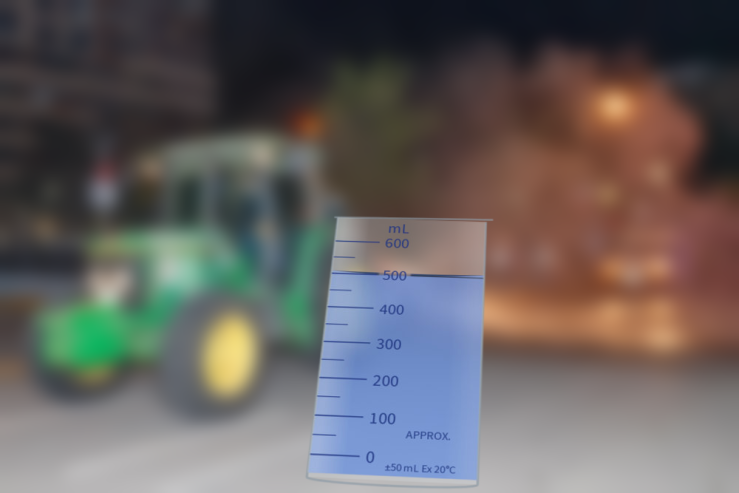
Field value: 500,mL
